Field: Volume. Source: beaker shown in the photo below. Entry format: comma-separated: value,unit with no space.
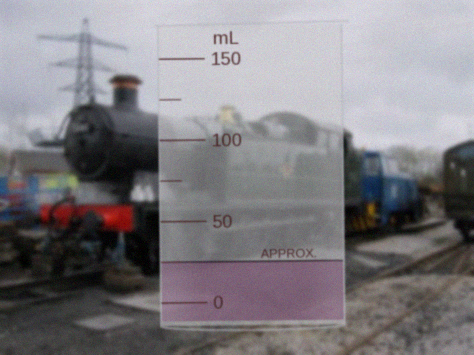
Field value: 25,mL
